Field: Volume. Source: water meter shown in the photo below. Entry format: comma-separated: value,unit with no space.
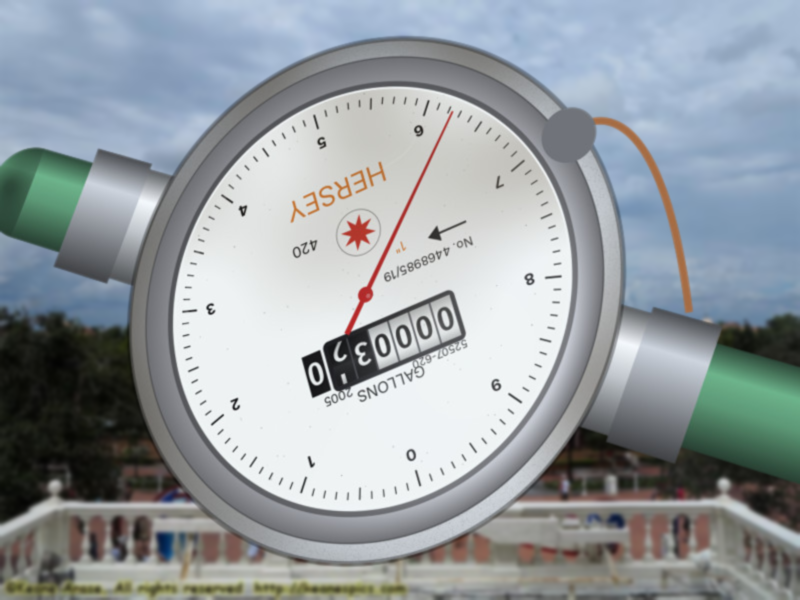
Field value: 316.2,gal
